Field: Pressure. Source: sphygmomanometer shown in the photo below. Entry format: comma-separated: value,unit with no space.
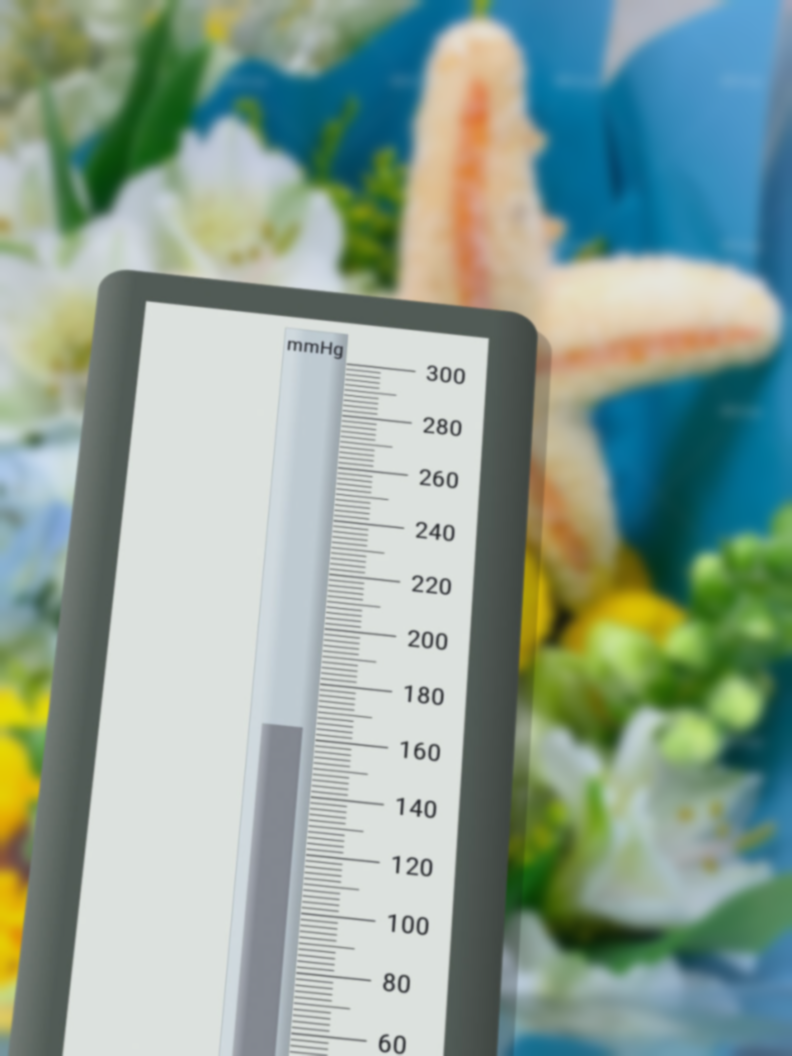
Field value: 164,mmHg
